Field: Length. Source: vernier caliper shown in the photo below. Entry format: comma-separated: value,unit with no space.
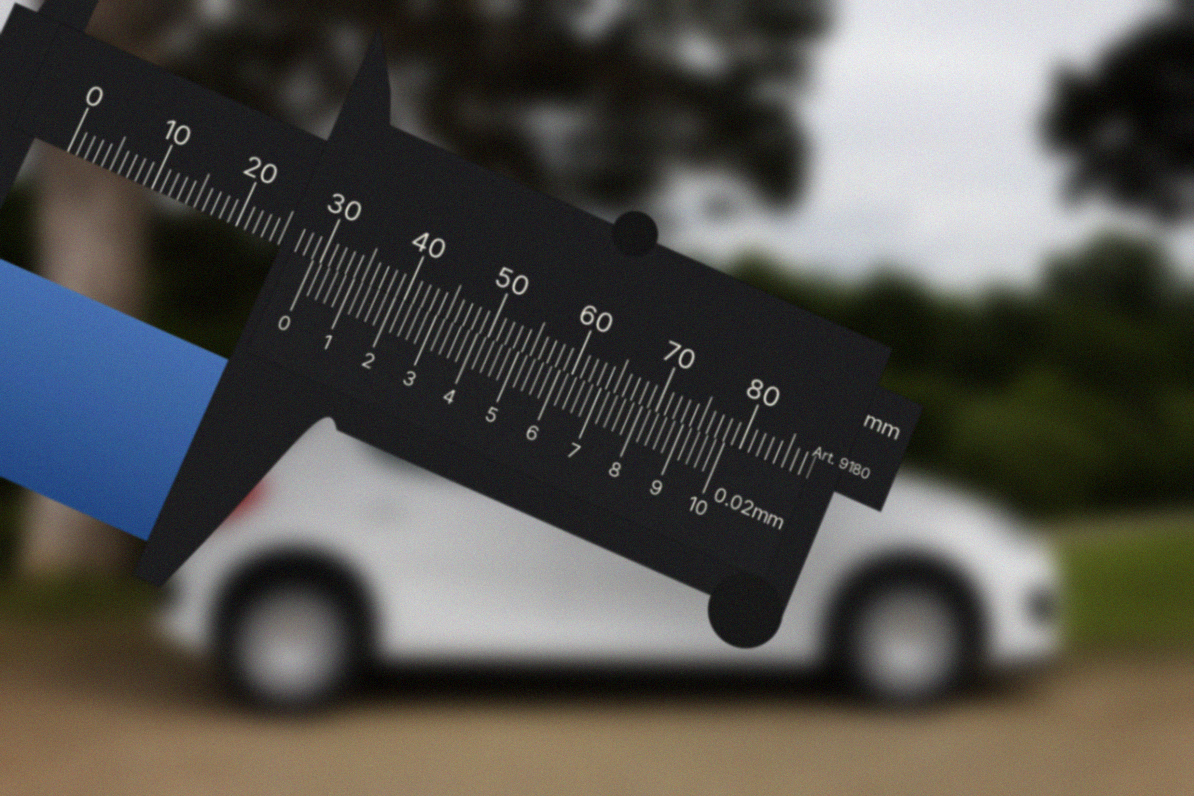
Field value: 29.2,mm
